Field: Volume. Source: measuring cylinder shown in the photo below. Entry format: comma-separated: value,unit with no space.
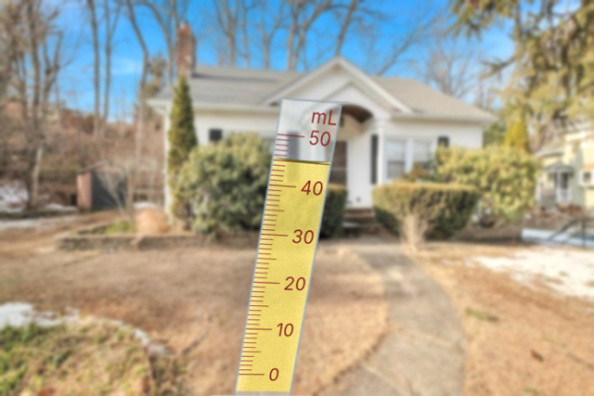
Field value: 45,mL
